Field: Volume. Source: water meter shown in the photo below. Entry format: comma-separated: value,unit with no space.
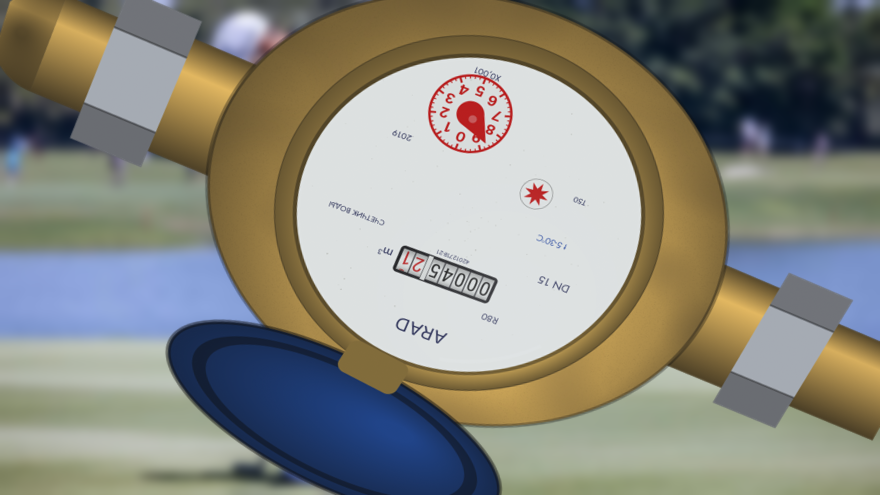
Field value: 45.208,m³
